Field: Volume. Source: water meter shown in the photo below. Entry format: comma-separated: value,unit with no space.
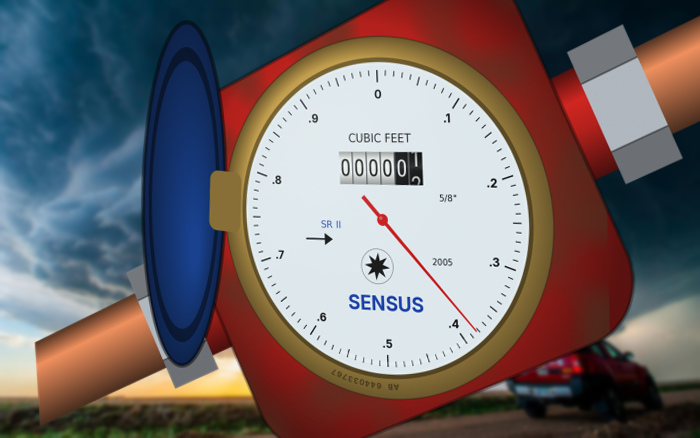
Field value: 1.38,ft³
